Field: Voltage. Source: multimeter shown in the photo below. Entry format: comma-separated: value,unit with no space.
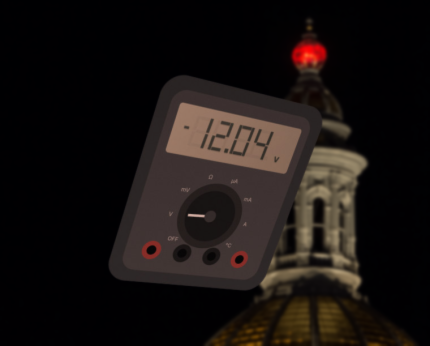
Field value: -12.04,V
